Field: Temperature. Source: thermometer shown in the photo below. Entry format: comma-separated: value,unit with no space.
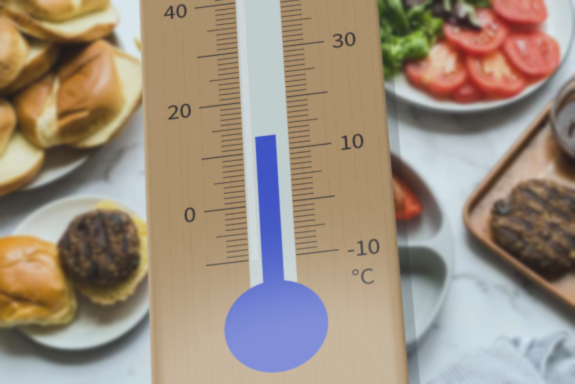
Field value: 13,°C
